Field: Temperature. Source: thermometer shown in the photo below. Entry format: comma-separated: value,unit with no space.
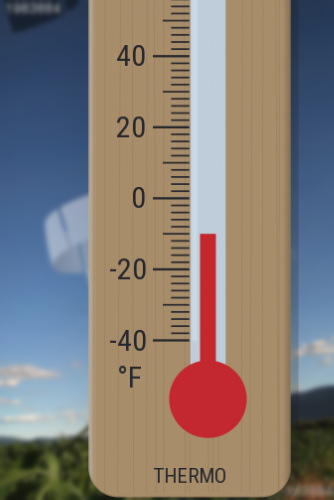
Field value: -10,°F
